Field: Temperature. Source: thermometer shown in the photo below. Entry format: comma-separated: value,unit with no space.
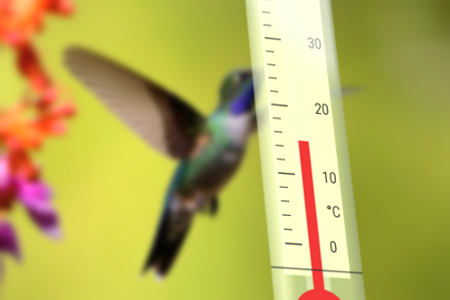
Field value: 15,°C
